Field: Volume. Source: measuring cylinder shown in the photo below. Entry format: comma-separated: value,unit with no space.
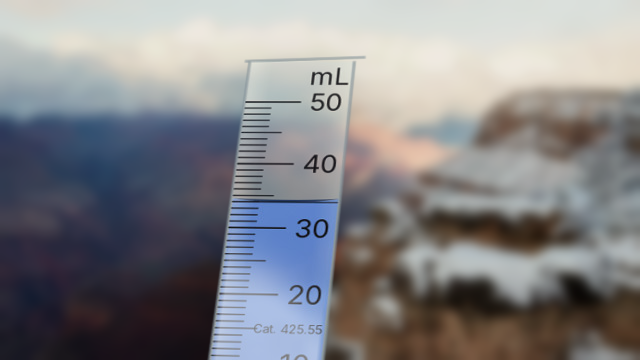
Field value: 34,mL
